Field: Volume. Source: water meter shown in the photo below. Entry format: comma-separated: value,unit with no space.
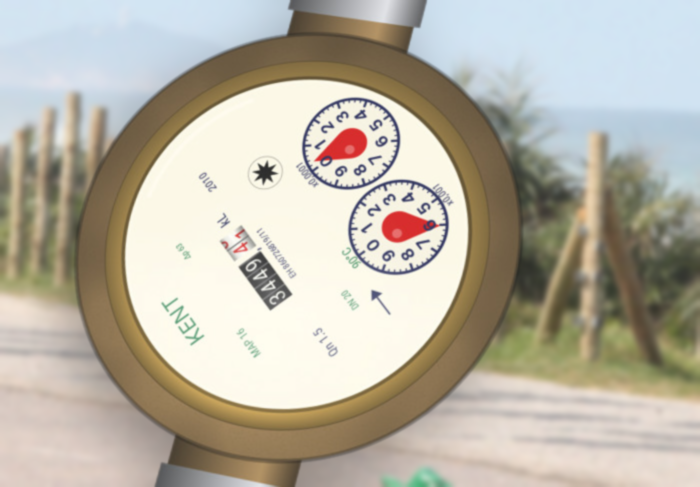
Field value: 3449.4060,kL
